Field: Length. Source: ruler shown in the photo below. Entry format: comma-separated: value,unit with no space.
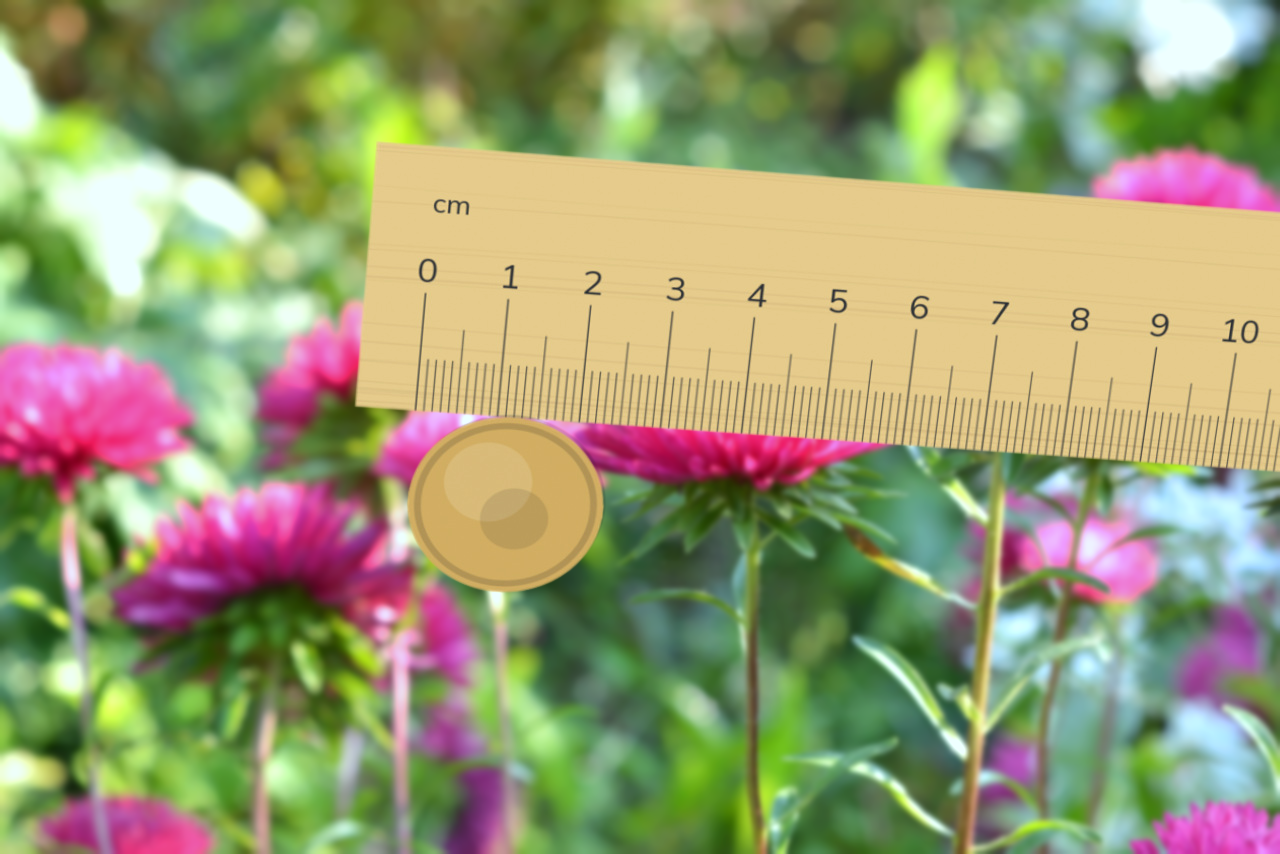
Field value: 2.4,cm
